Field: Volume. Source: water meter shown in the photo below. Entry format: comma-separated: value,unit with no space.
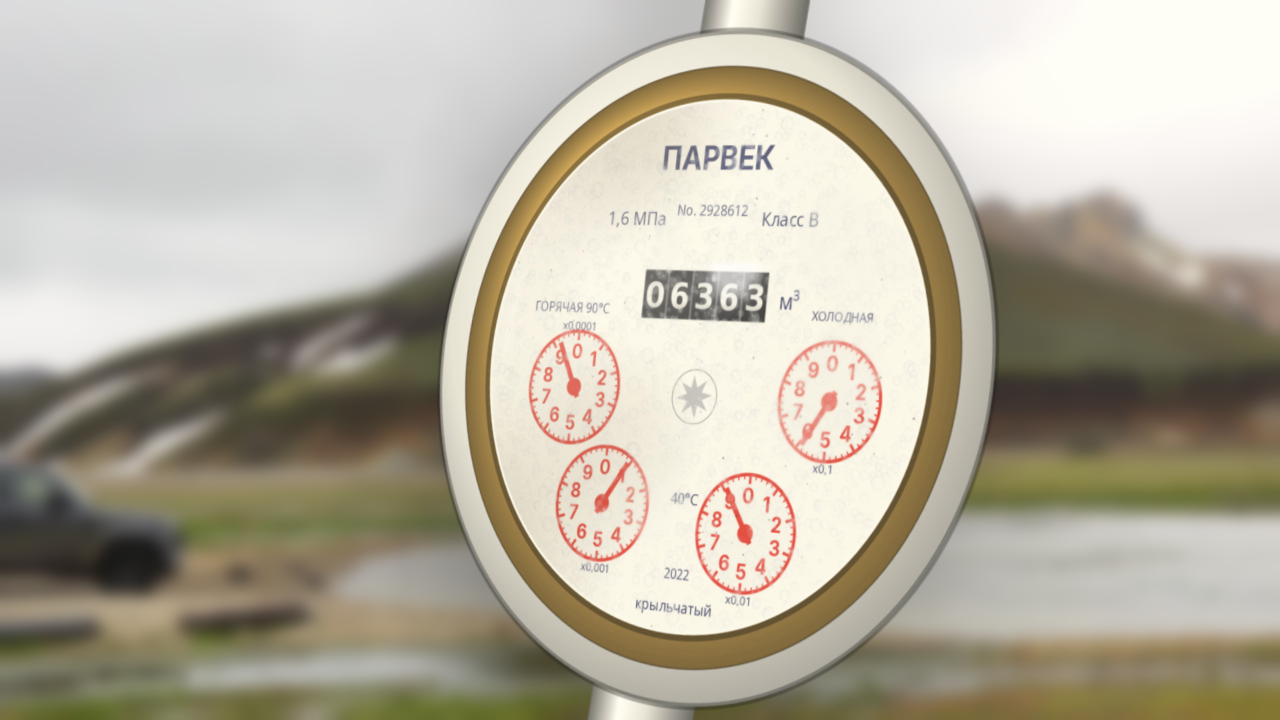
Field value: 6363.5909,m³
